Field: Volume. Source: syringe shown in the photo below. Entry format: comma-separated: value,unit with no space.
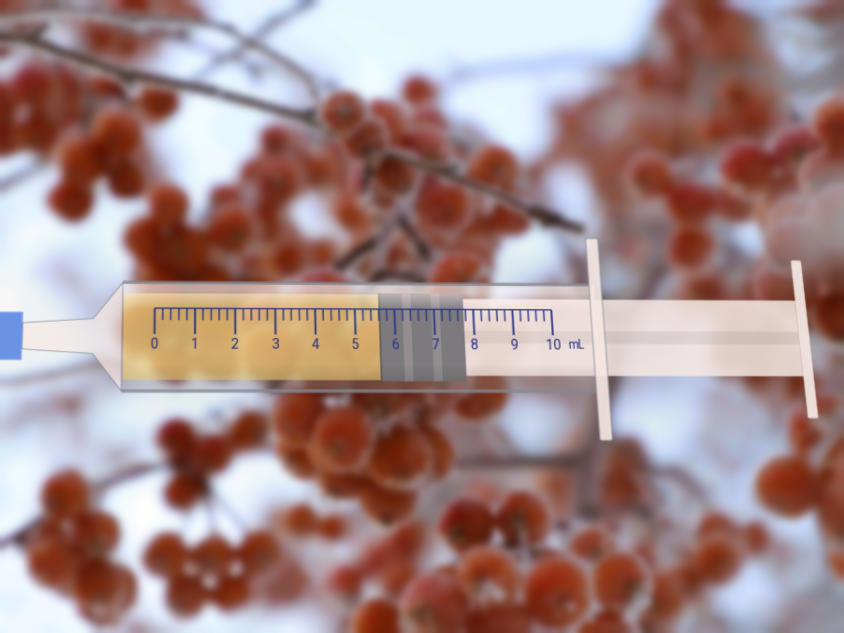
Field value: 5.6,mL
